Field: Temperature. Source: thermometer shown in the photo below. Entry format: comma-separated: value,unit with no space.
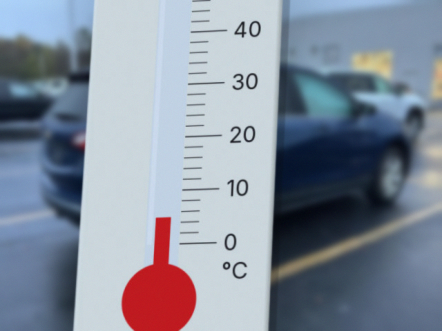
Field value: 5,°C
